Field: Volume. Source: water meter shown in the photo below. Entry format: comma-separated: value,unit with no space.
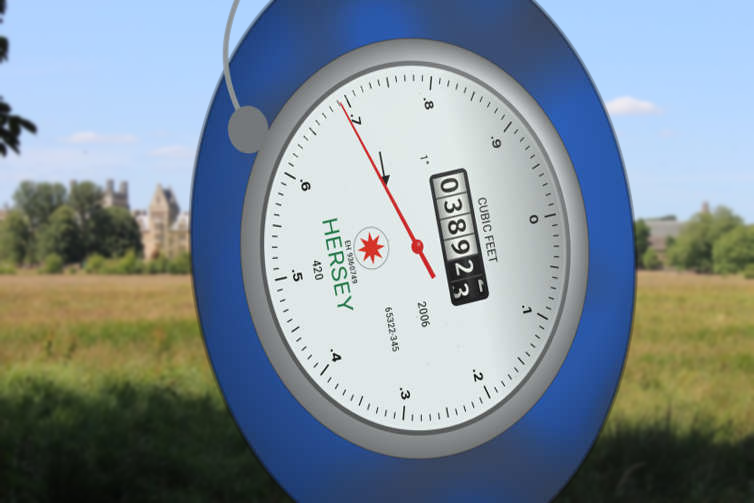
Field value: 38922.69,ft³
